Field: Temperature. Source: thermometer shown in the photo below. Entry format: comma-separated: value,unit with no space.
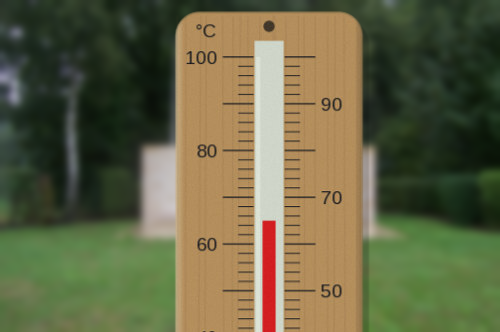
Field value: 65,°C
